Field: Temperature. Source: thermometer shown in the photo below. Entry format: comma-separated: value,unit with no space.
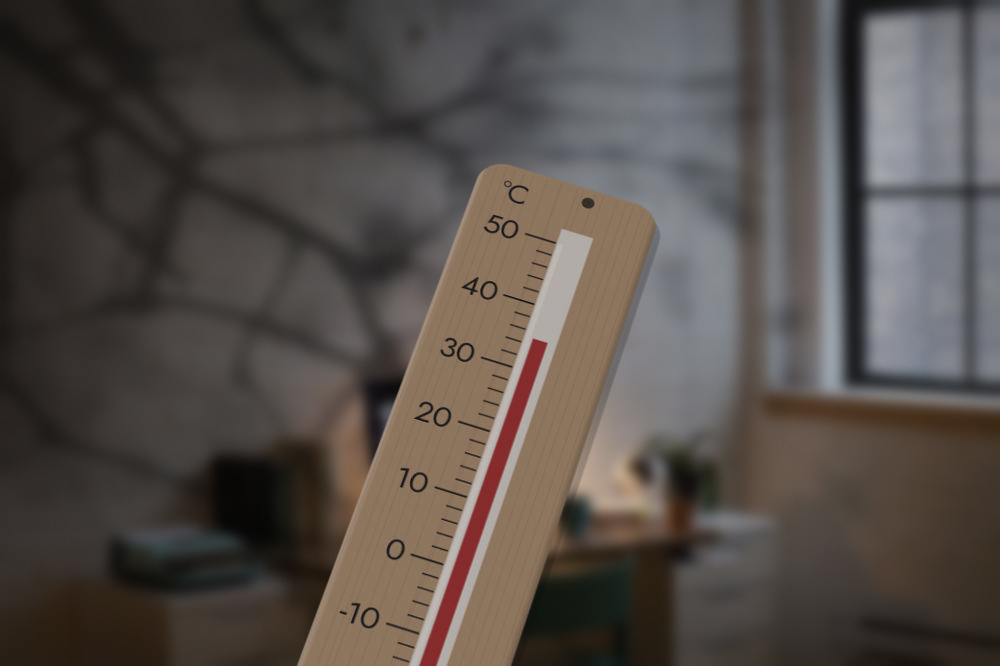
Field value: 35,°C
